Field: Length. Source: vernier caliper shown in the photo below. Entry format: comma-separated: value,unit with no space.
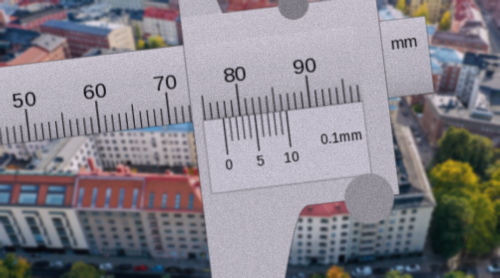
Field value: 77.6,mm
